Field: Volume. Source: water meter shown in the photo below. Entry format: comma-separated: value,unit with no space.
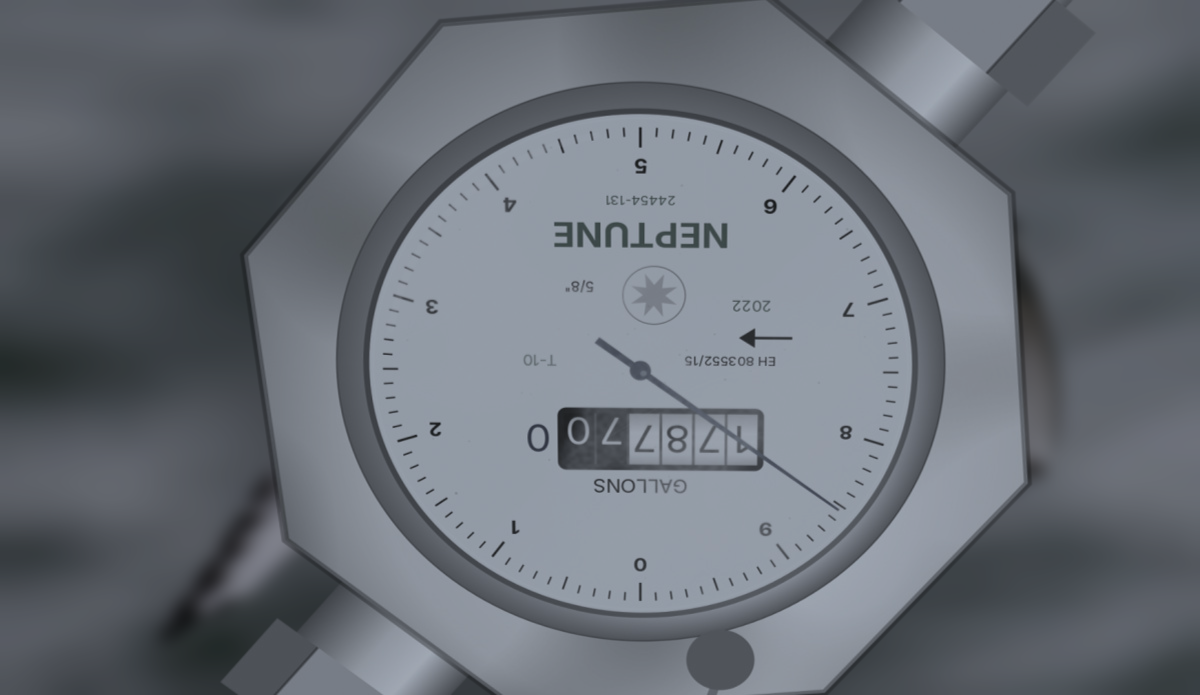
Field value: 1787698.5,gal
